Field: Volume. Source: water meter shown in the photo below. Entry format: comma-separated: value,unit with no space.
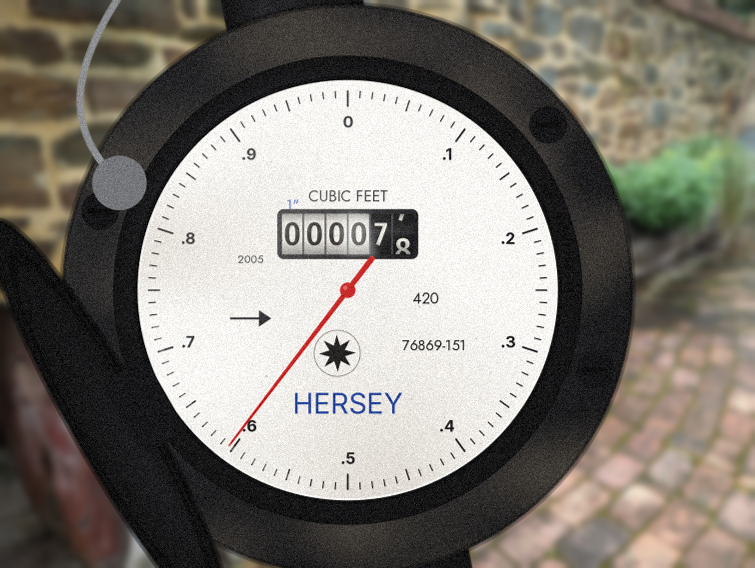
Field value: 77.60,ft³
